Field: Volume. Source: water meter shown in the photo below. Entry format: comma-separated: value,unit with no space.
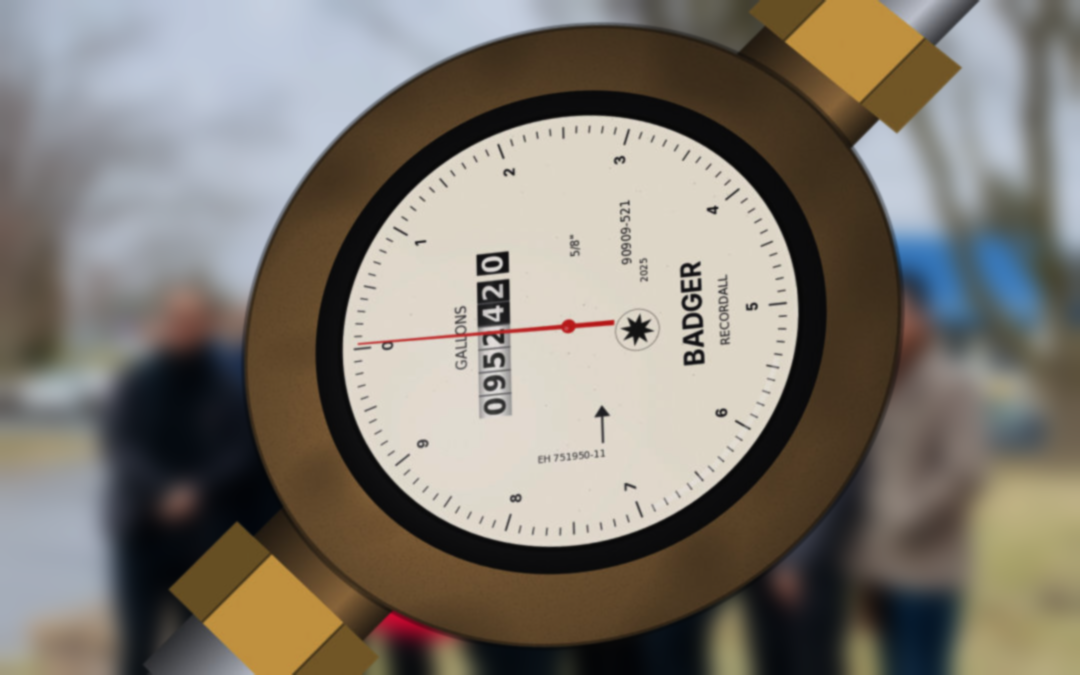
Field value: 952420.0,gal
